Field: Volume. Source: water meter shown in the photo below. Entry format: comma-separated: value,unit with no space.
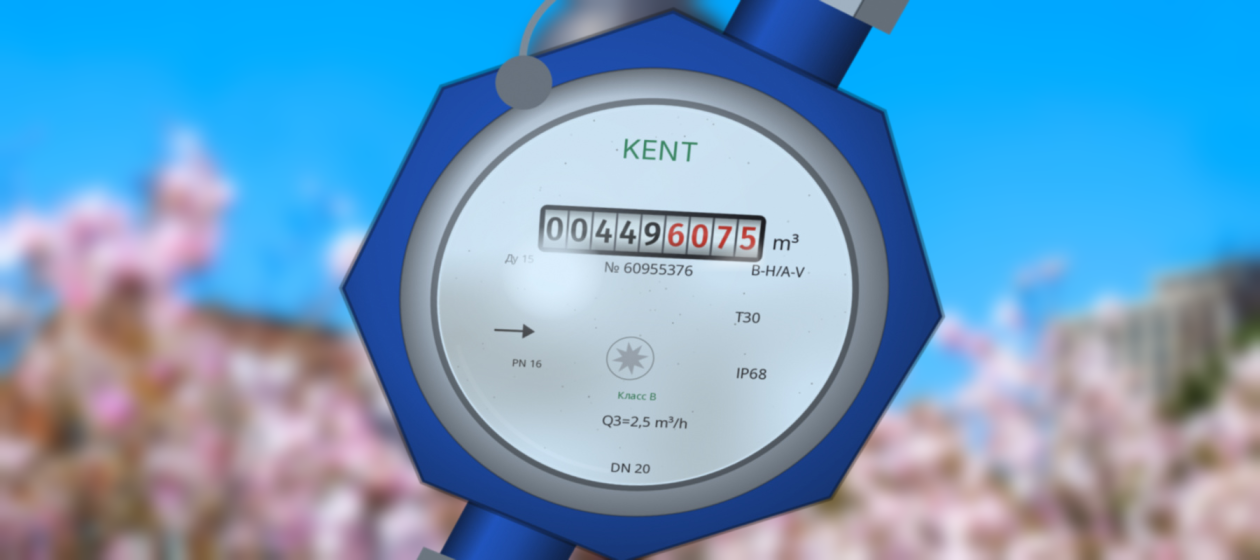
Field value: 449.6075,m³
